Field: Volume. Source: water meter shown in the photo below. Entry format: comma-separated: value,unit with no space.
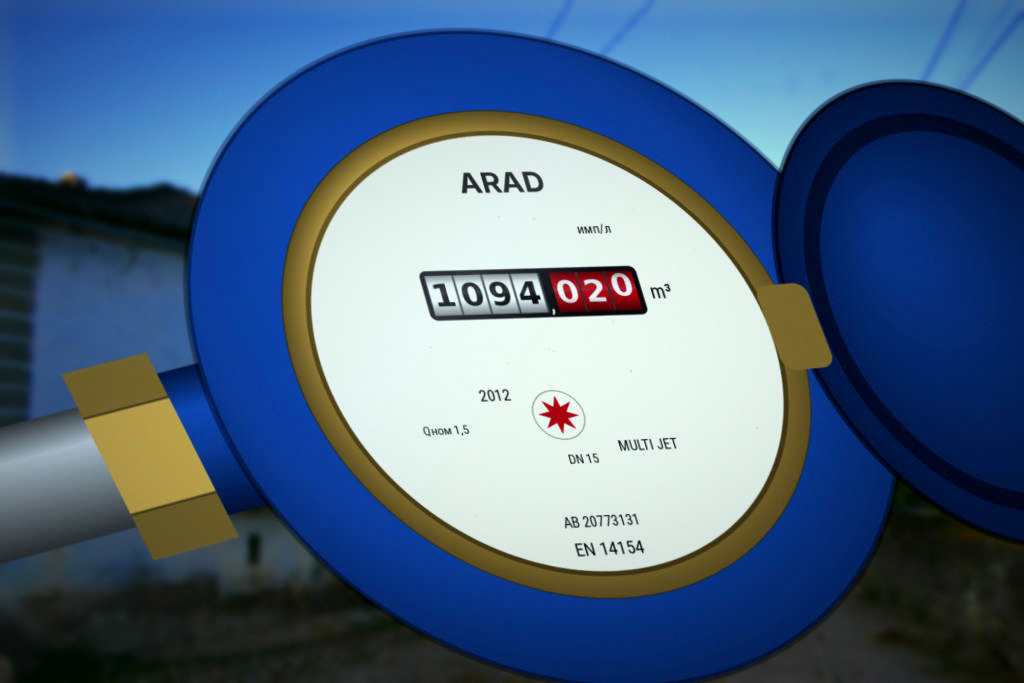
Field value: 1094.020,m³
